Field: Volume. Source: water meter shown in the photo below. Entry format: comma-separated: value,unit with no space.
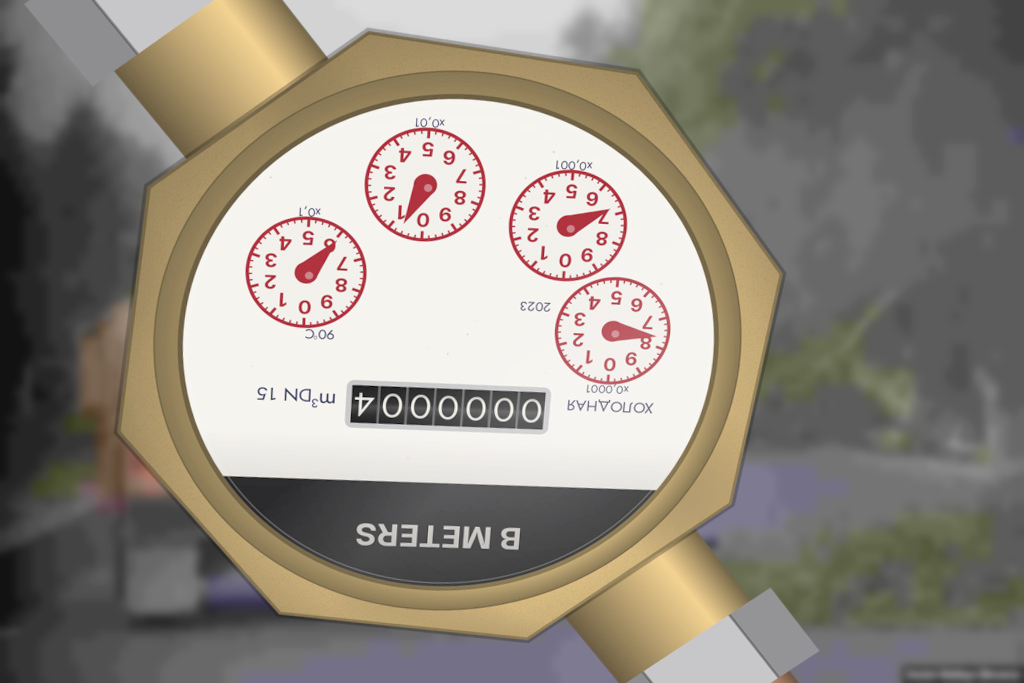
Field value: 4.6067,m³
